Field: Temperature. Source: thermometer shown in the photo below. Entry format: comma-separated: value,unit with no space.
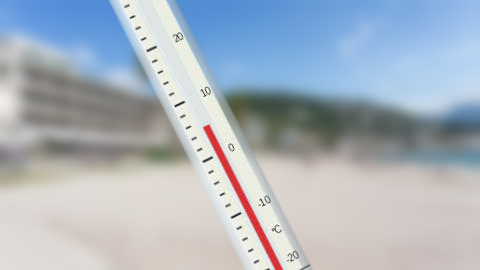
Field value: 5,°C
